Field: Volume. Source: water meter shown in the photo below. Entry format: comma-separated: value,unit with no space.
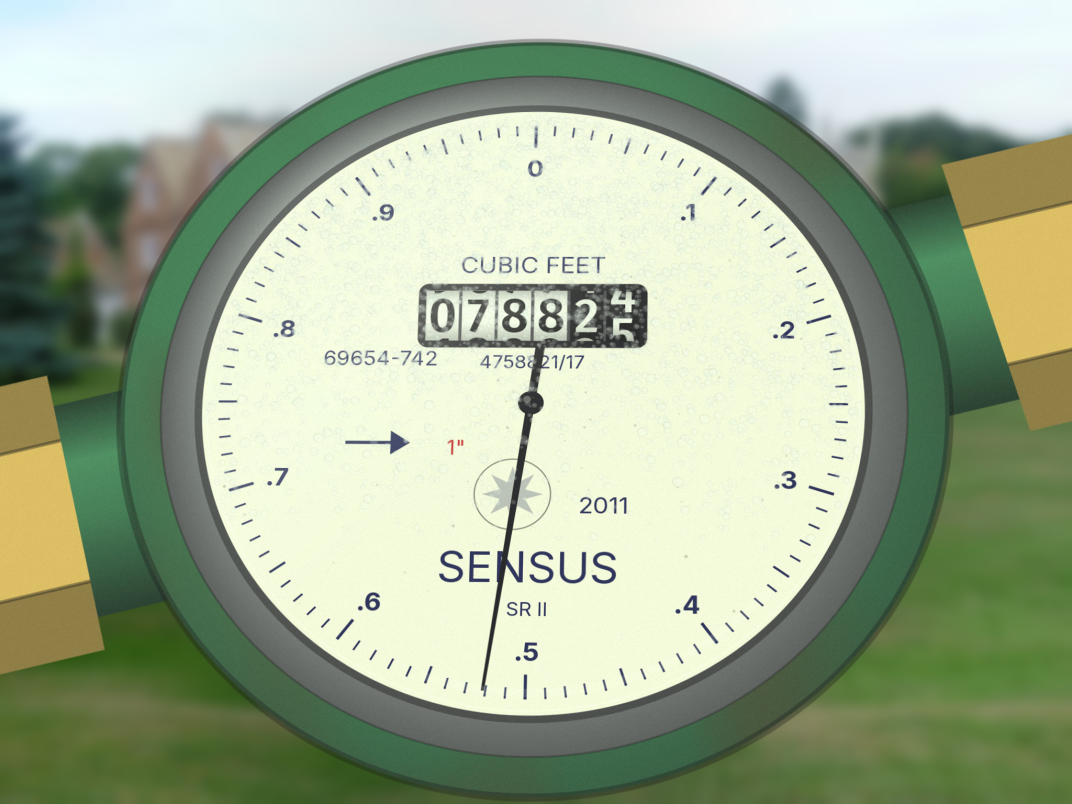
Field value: 78824.52,ft³
